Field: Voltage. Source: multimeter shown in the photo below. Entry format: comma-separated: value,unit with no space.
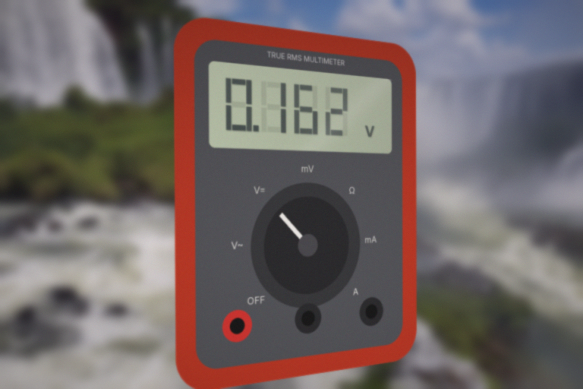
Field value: 0.162,V
